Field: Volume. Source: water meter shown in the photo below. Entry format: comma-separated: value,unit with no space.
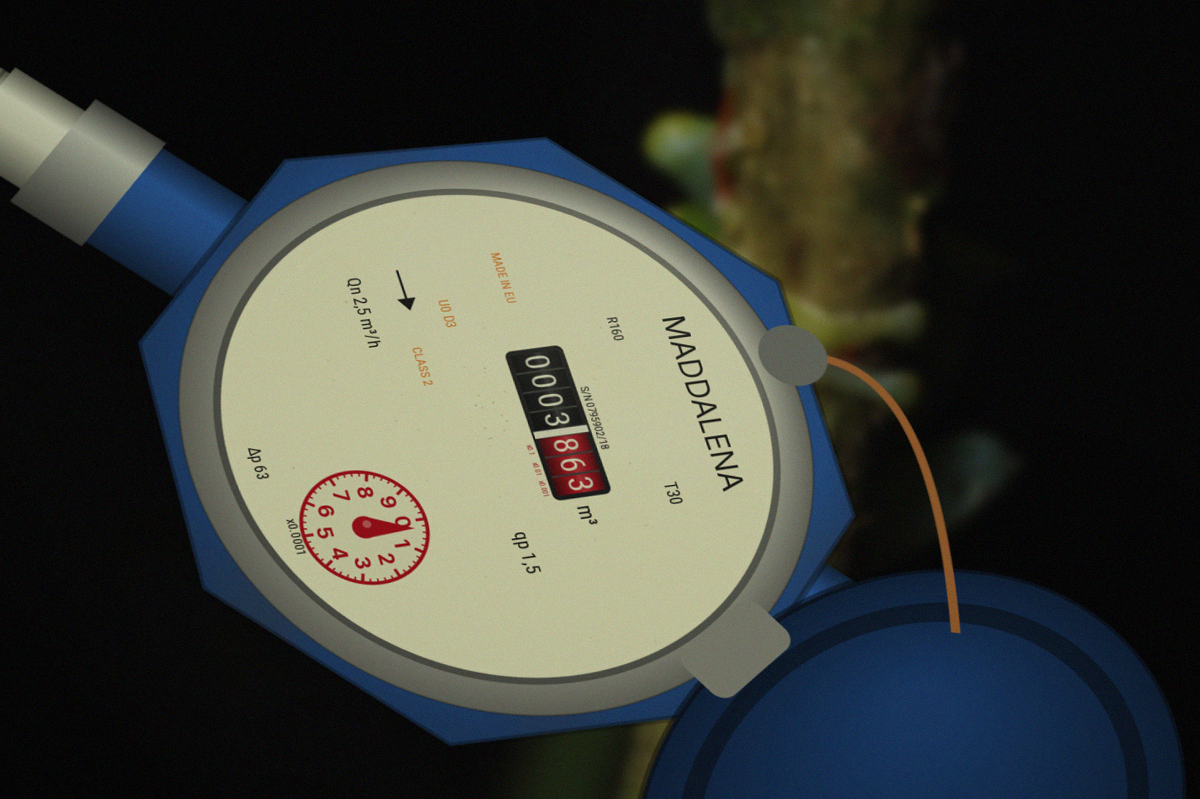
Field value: 3.8630,m³
